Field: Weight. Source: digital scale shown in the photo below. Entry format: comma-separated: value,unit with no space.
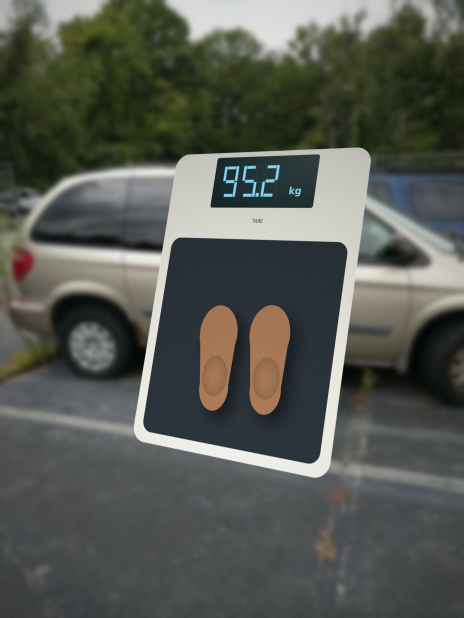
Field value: 95.2,kg
